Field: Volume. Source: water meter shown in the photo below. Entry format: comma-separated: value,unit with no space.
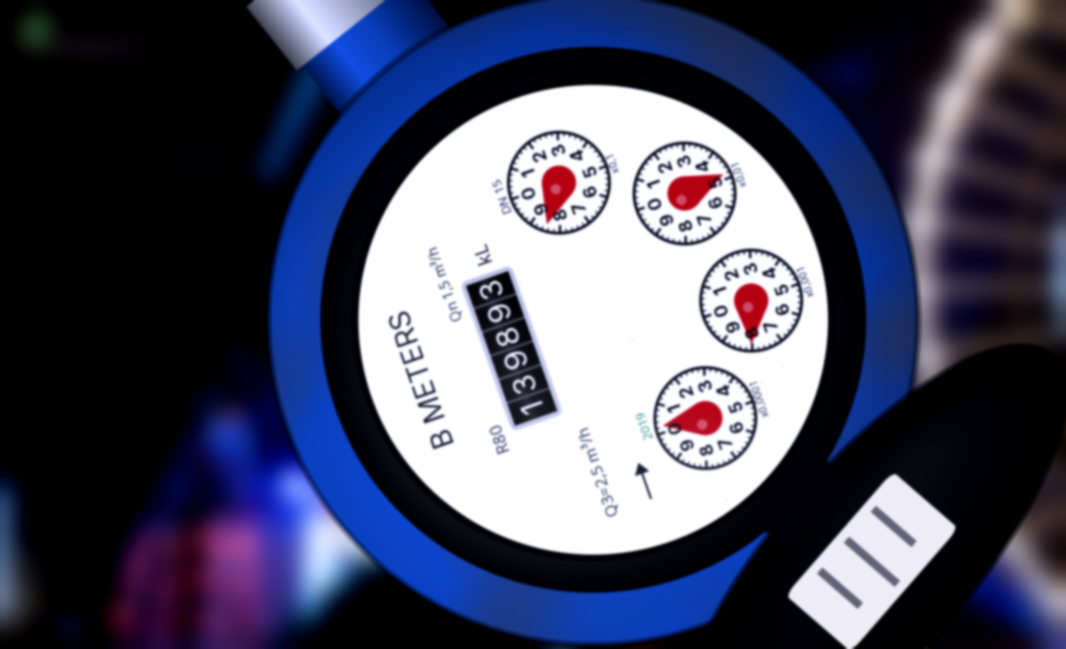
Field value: 139893.8480,kL
